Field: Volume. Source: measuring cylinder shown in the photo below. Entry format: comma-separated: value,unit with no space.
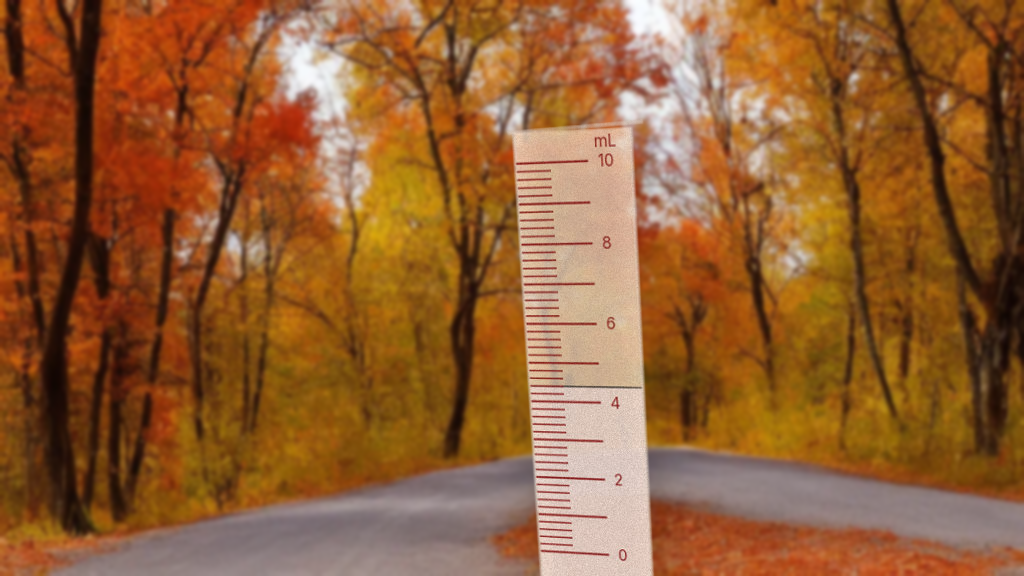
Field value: 4.4,mL
